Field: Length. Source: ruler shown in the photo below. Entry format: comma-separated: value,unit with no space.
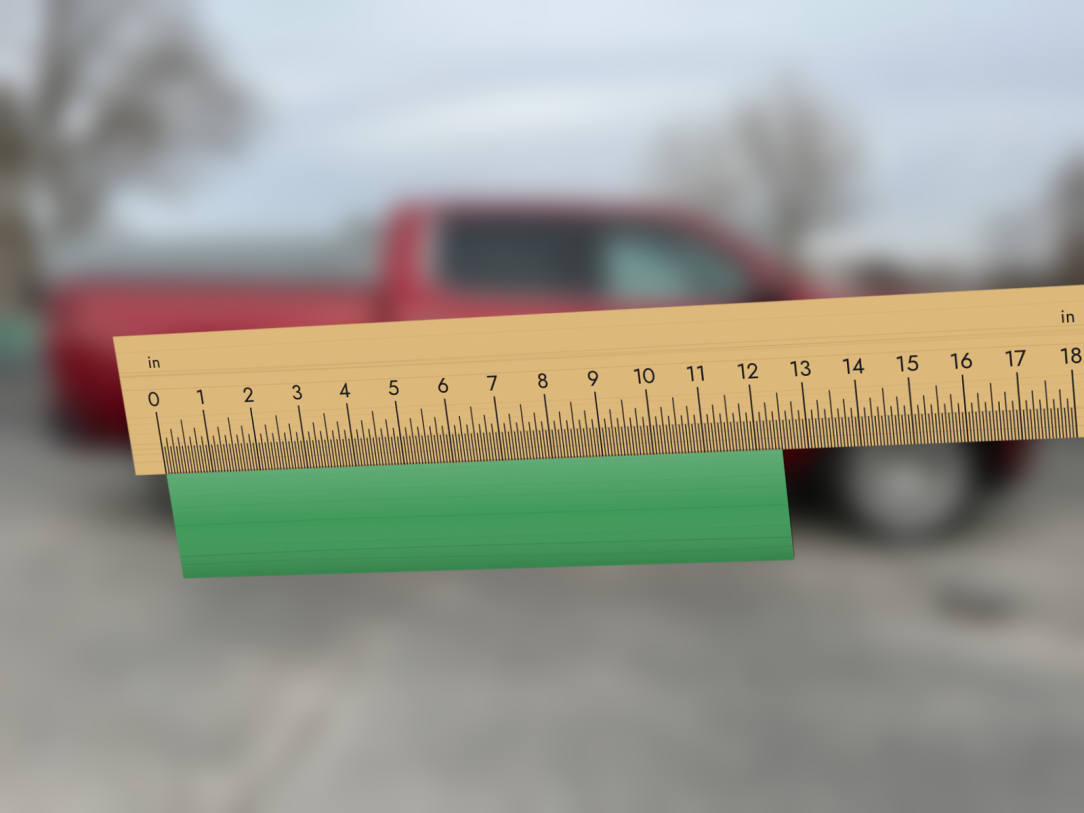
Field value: 12.5,in
